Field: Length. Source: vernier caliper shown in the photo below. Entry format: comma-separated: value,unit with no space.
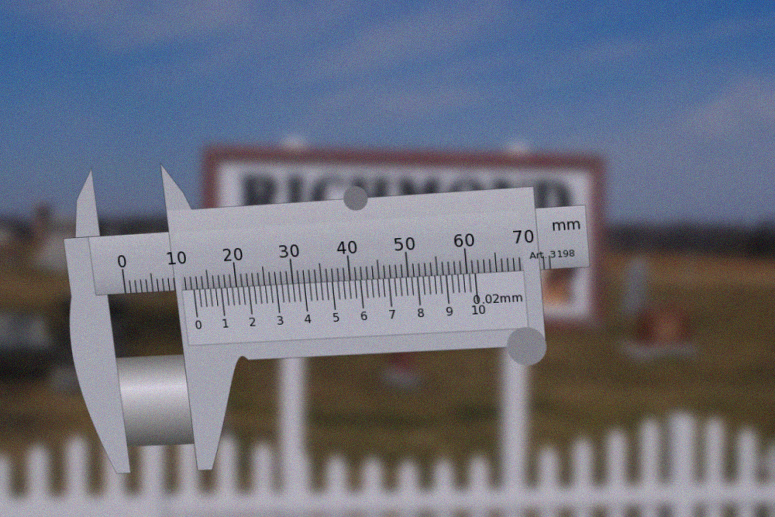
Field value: 12.4,mm
